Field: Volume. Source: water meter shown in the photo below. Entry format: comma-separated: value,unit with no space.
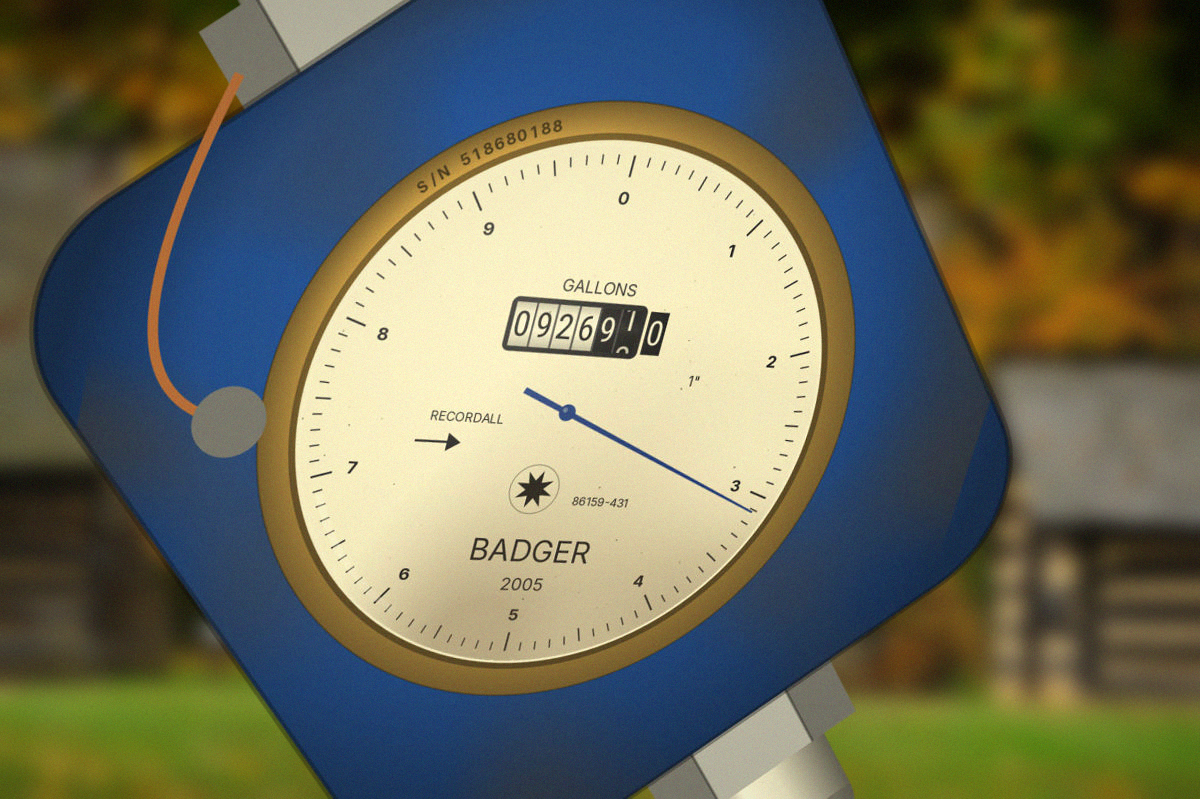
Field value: 926913.1,gal
